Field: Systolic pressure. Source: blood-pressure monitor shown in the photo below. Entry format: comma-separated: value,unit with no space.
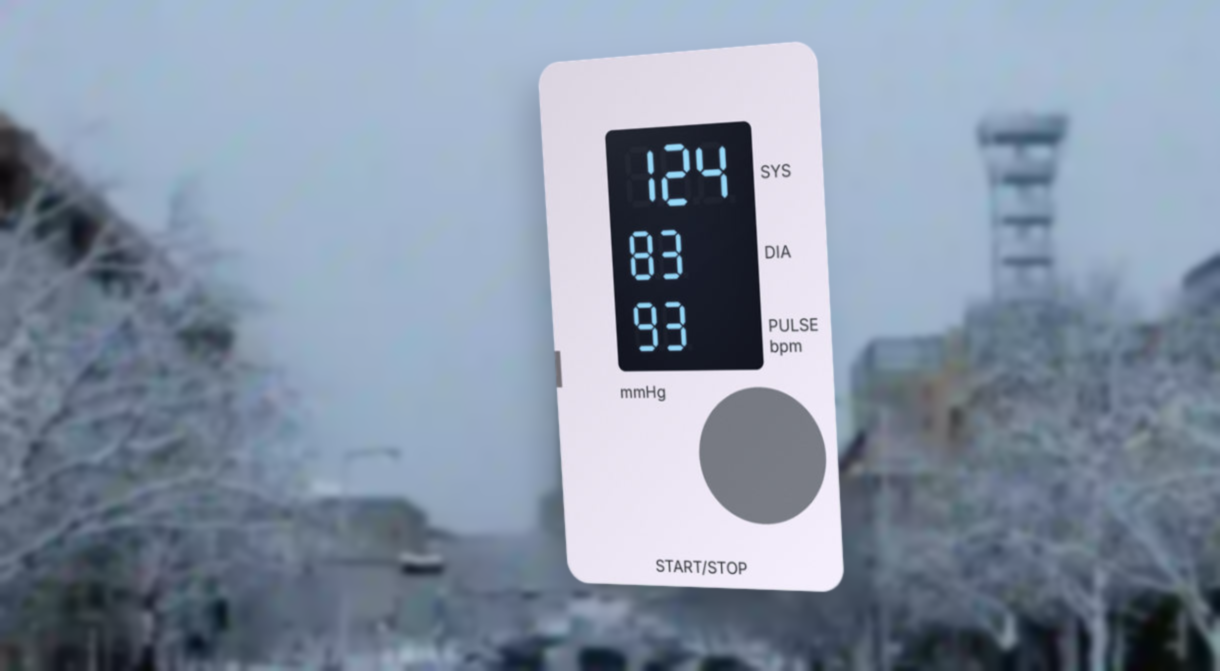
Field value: 124,mmHg
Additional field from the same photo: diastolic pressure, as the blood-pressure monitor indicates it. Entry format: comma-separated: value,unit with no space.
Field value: 83,mmHg
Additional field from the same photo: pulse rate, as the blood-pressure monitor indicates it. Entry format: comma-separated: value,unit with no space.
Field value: 93,bpm
